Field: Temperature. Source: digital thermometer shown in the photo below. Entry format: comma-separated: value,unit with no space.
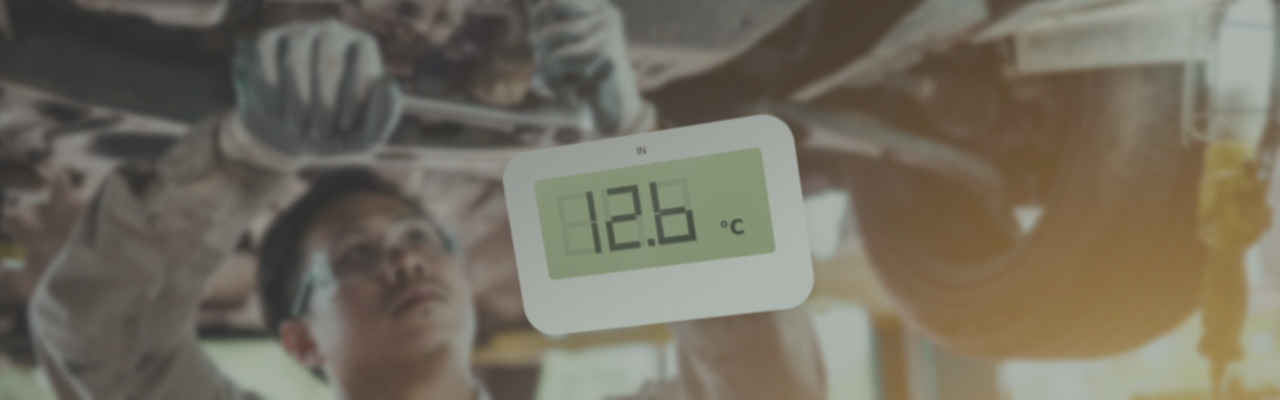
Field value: 12.6,°C
